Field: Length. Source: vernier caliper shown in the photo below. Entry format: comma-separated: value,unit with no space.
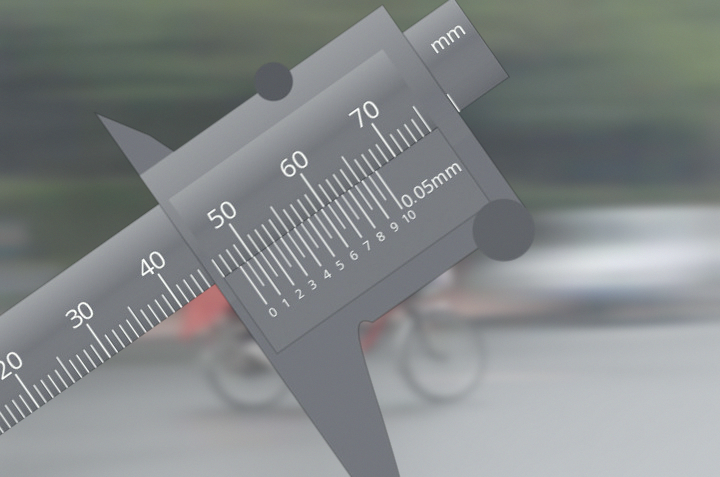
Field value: 48.2,mm
